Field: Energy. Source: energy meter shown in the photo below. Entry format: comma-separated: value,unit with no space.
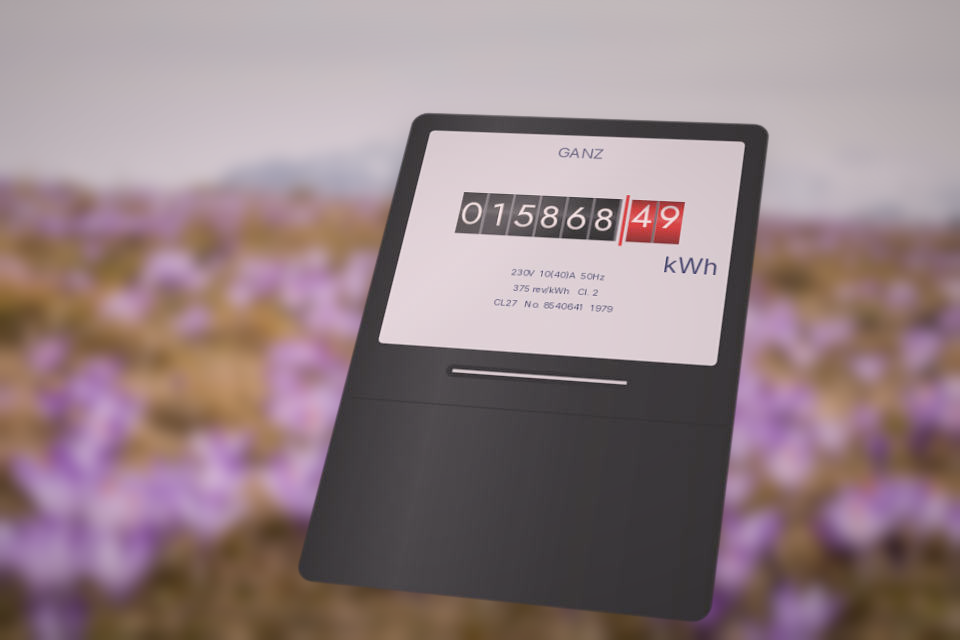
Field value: 15868.49,kWh
